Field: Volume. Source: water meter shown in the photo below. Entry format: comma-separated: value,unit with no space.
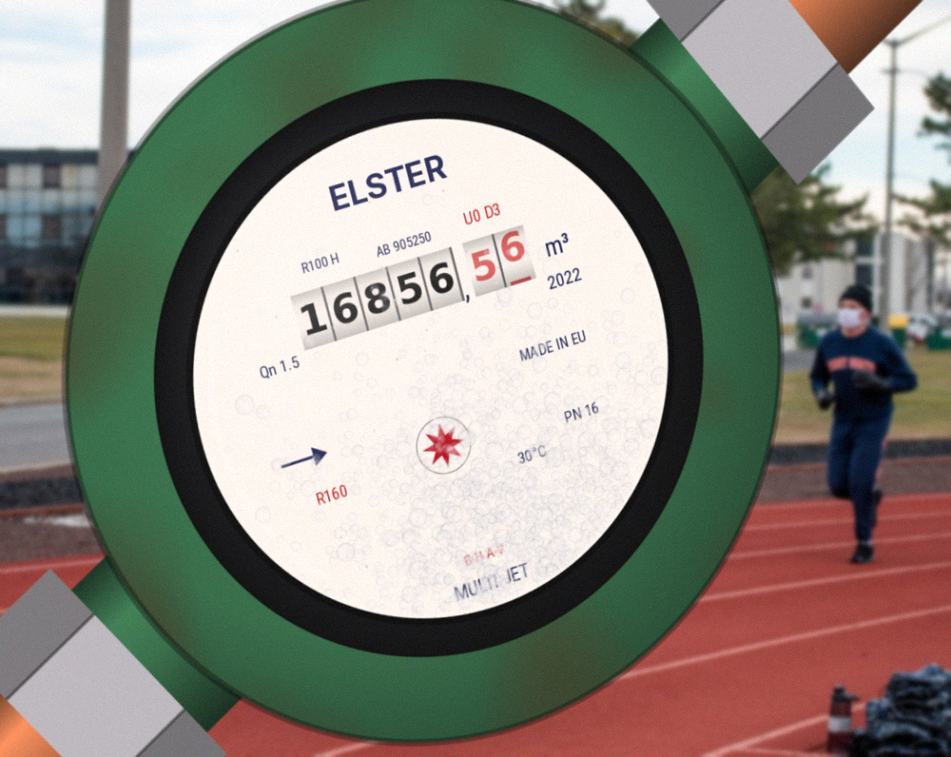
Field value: 16856.56,m³
